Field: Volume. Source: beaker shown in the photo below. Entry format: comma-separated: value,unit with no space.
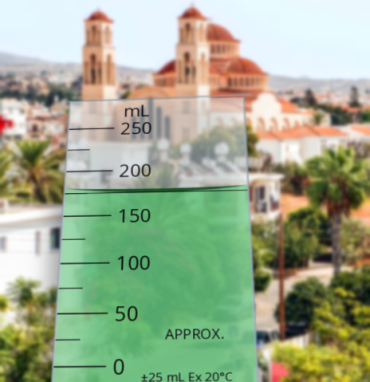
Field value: 175,mL
